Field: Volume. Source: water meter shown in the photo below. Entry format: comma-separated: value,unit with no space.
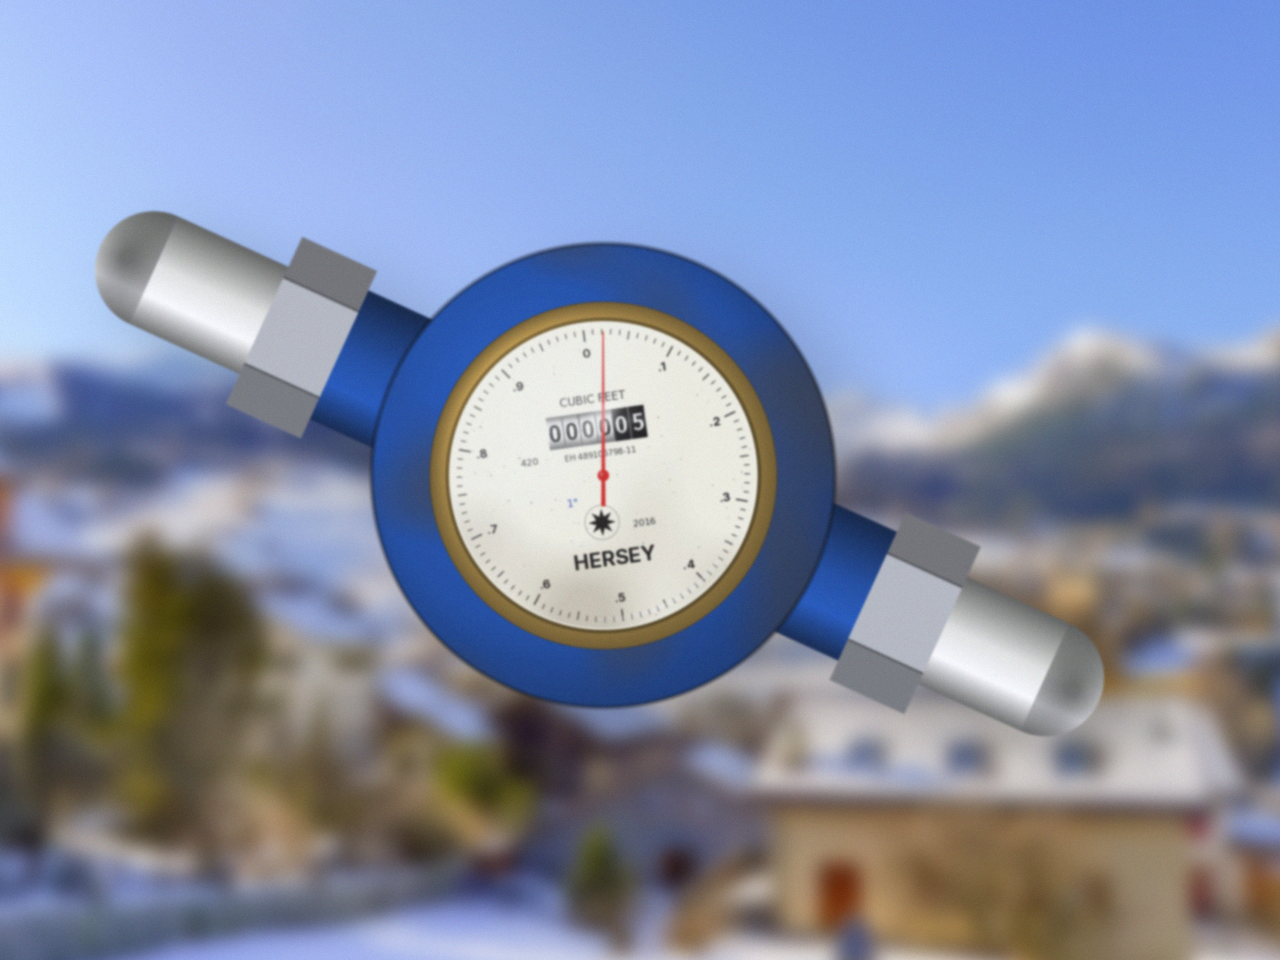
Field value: 5.02,ft³
